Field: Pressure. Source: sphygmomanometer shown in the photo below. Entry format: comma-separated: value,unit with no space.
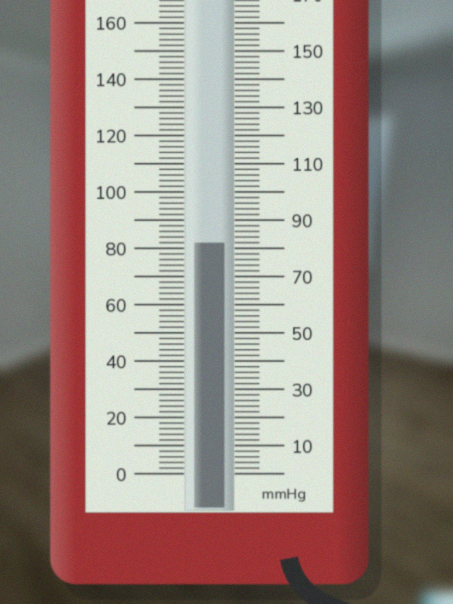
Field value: 82,mmHg
